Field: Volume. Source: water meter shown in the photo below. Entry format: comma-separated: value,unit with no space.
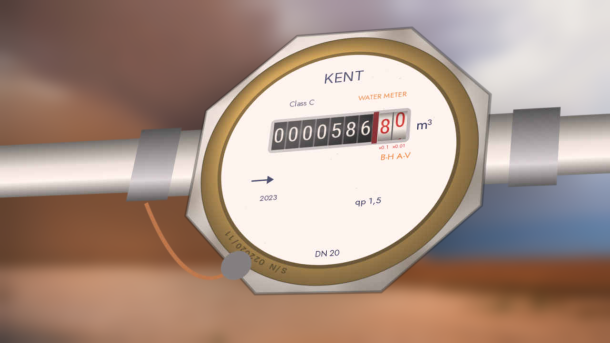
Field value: 586.80,m³
